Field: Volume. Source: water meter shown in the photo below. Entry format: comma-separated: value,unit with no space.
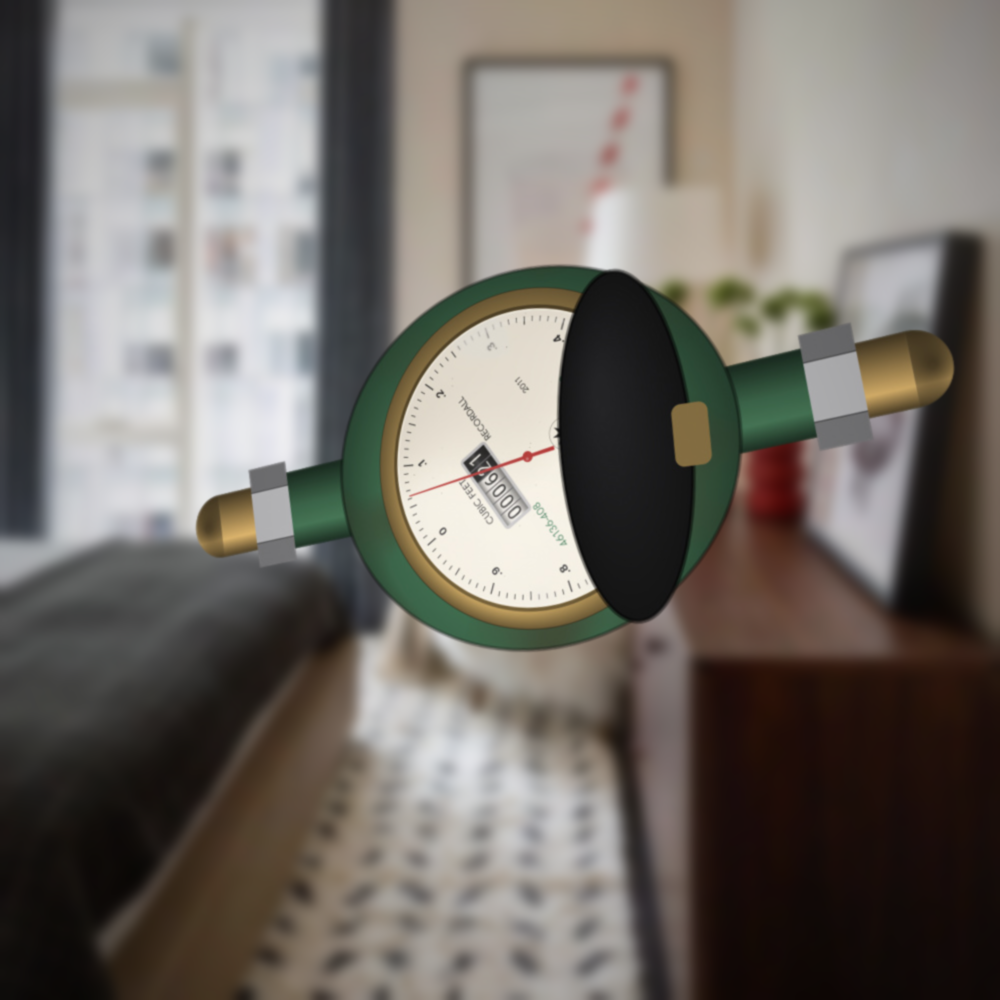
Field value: 621.06,ft³
